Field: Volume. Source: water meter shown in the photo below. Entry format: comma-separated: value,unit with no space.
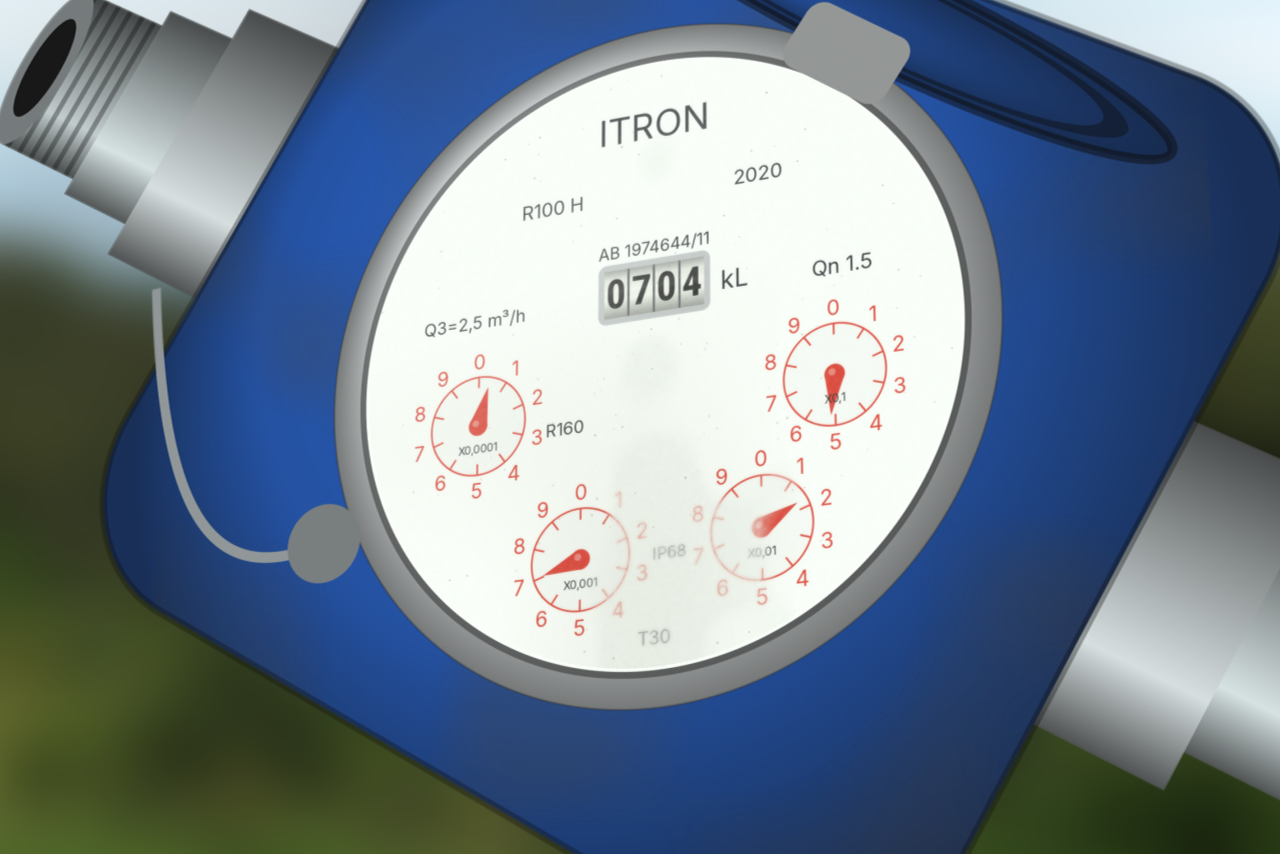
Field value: 704.5170,kL
